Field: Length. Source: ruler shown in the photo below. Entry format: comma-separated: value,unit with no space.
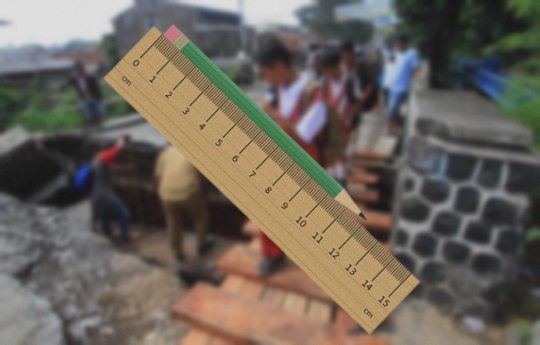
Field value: 12,cm
